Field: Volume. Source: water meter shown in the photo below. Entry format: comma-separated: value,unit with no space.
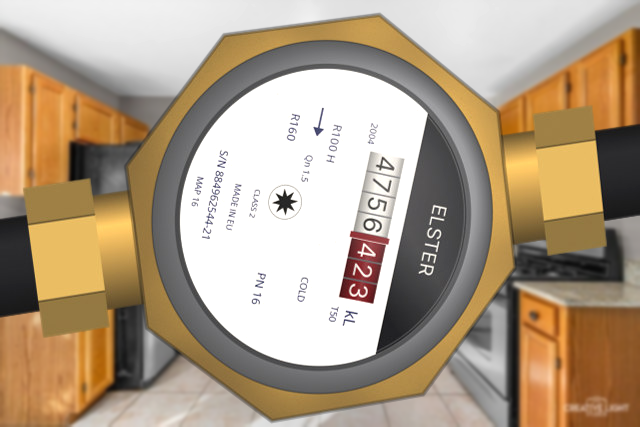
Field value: 4756.423,kL
